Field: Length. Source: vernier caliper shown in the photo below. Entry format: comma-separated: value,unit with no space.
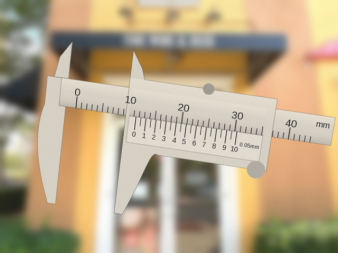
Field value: 11.4,mm
